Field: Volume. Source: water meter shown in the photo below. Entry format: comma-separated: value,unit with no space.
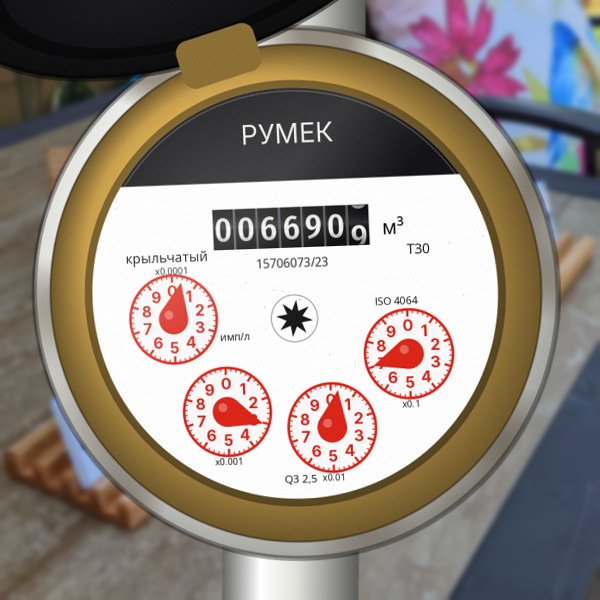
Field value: 66908.7030,m³
